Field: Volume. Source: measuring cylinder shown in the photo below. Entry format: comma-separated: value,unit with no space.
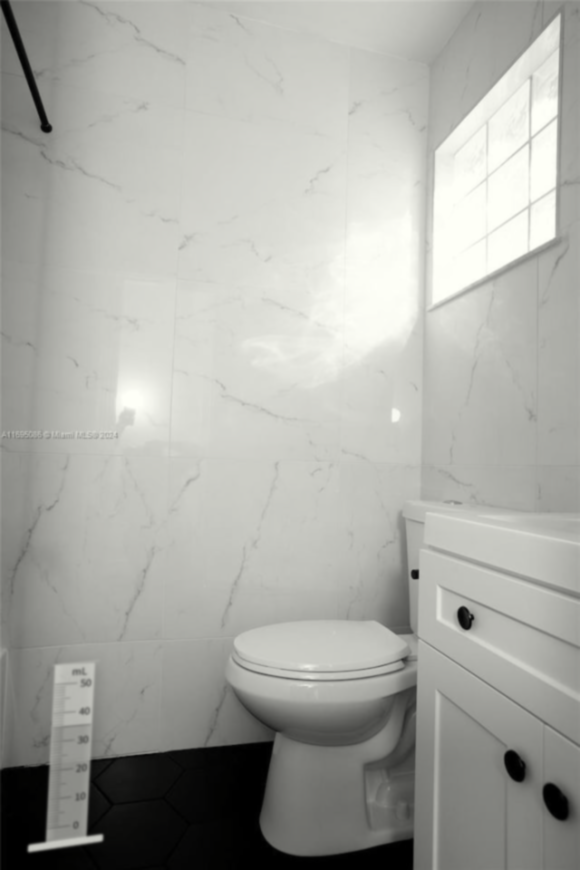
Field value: 35,mL
